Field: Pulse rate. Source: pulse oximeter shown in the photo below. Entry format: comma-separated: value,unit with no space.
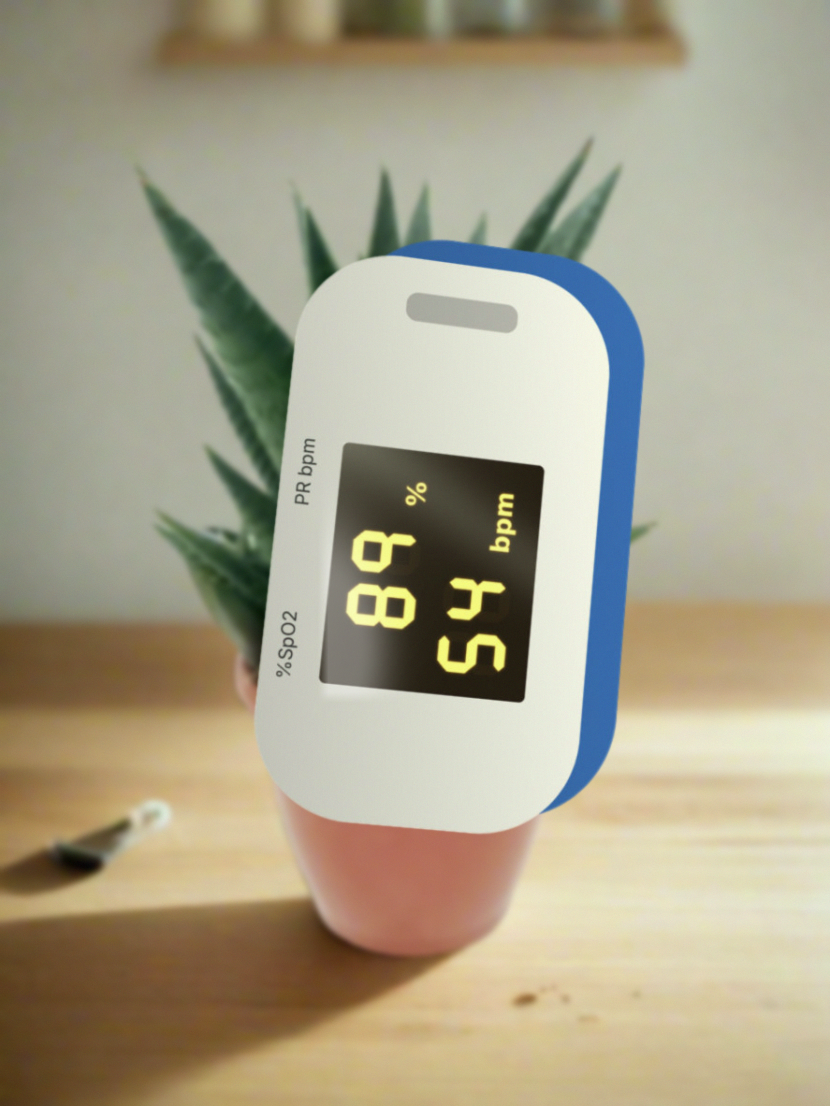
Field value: 54,bpm
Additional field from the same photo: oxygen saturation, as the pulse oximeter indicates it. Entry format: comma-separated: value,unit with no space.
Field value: 89,%
